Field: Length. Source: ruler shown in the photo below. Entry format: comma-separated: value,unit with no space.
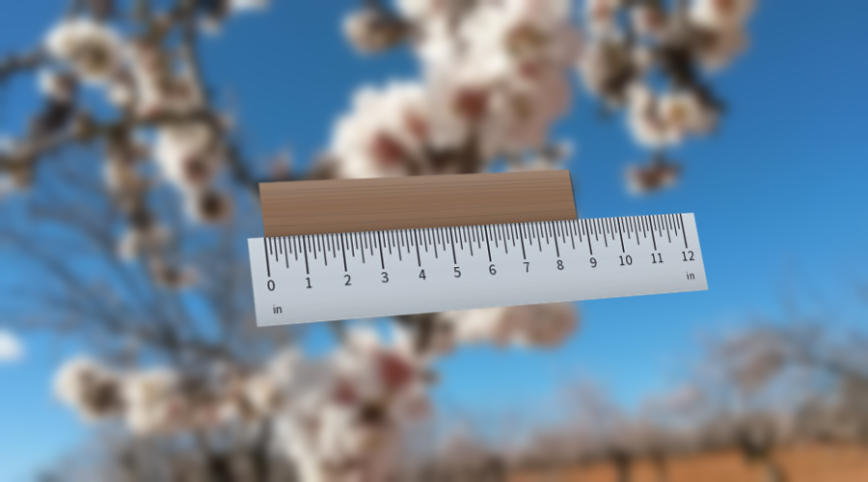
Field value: 8.75,in
